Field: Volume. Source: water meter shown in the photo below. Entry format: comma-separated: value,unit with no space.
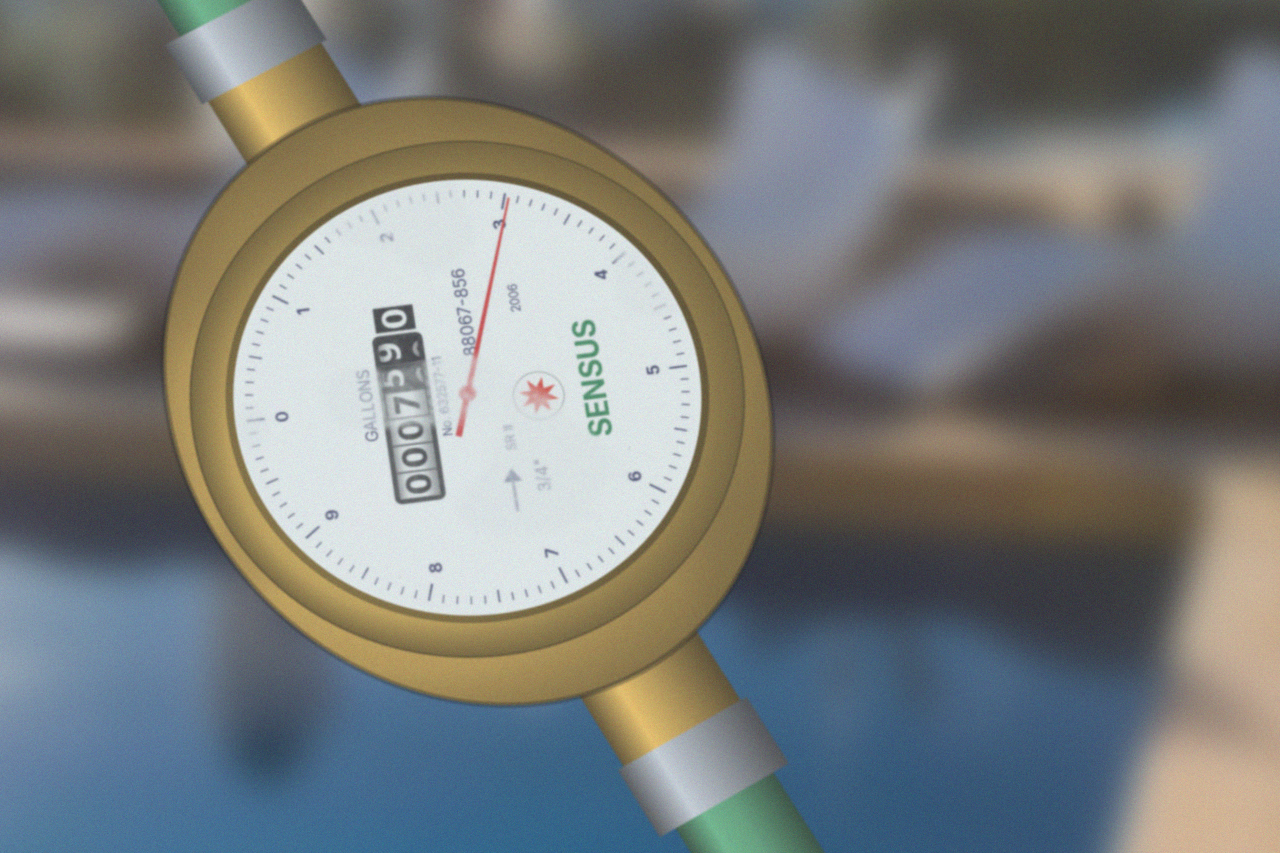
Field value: 7593.0,gal
